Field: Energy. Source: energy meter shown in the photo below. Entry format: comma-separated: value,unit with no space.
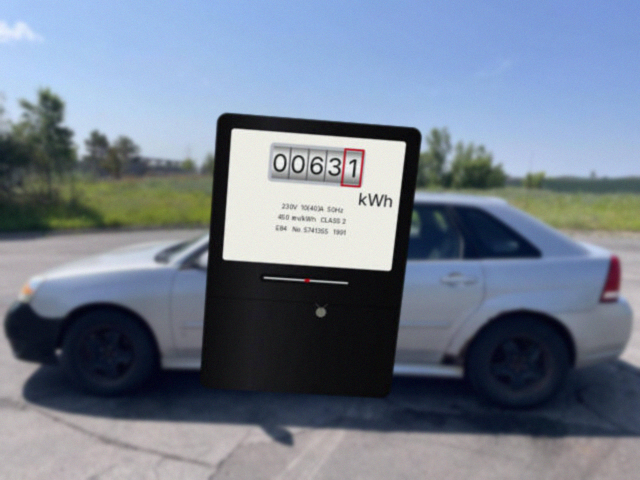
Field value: 63.1,kWh
